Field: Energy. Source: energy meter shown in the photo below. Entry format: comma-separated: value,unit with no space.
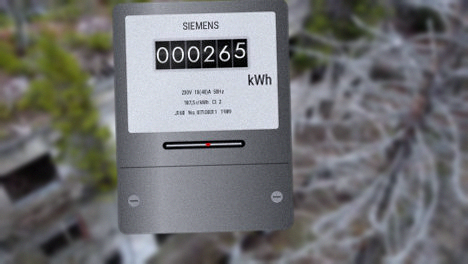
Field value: 265,kWh
